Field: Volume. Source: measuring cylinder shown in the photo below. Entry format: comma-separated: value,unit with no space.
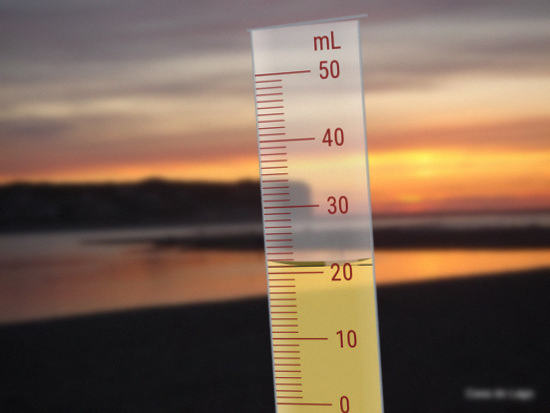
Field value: 21,mL
